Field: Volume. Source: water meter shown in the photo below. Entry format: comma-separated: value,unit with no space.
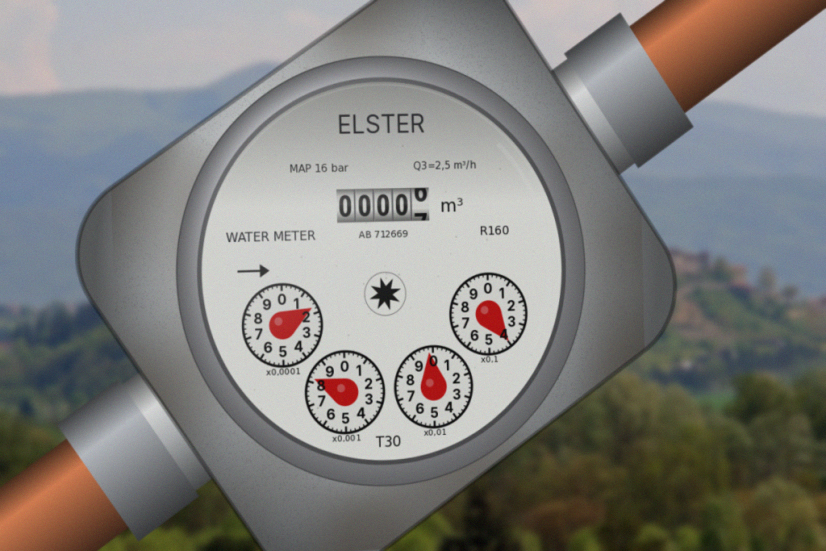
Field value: 6.3981,m³
